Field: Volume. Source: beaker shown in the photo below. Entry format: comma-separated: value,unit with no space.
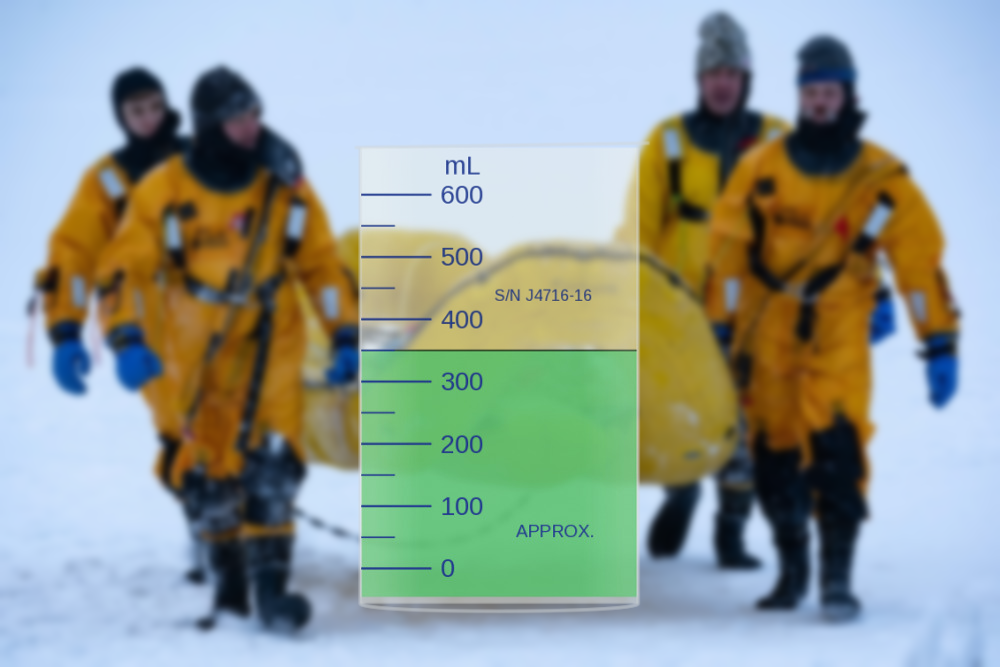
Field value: 350,mL
